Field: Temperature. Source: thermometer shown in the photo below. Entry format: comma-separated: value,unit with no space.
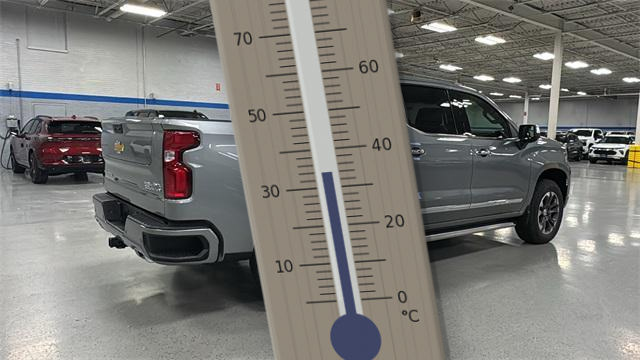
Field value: 34,°C
